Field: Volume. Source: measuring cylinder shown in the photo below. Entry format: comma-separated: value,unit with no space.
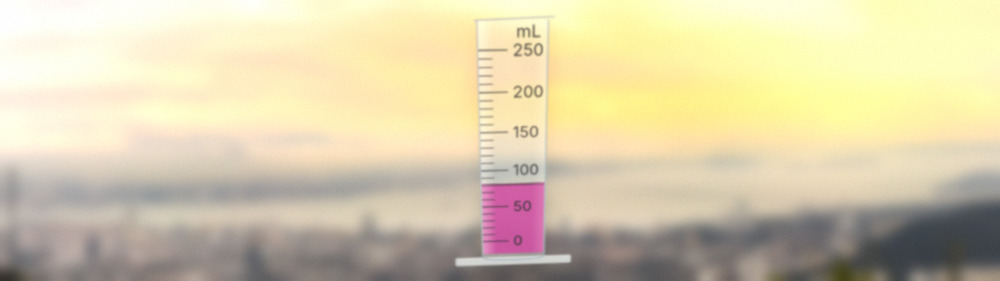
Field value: 80,mL
